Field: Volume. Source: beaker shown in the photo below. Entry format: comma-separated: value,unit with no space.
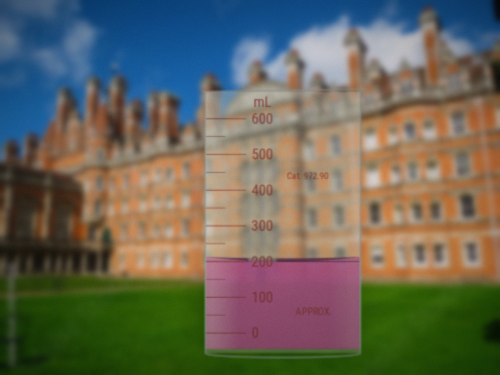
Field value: 200,mL
